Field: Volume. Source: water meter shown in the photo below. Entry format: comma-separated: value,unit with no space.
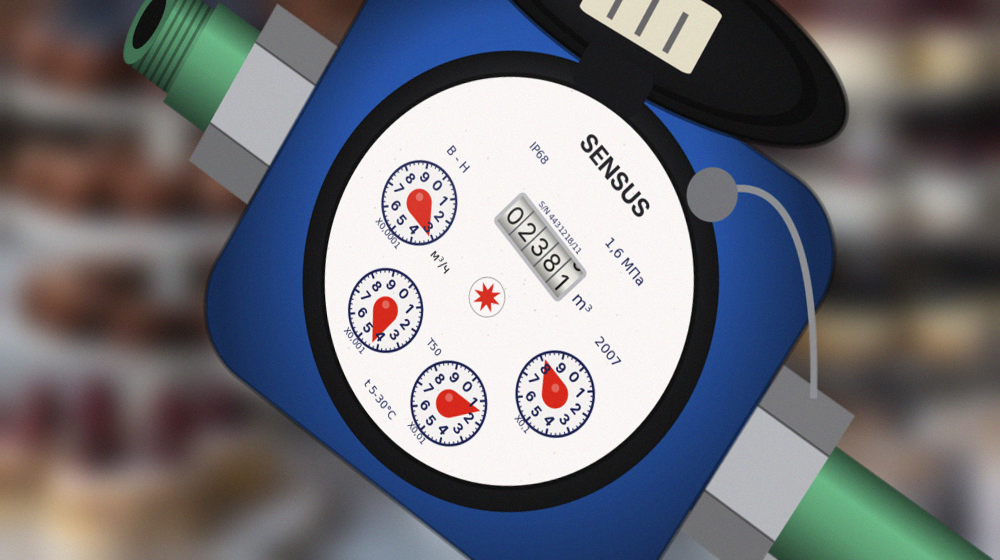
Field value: 2380.8143,m³
